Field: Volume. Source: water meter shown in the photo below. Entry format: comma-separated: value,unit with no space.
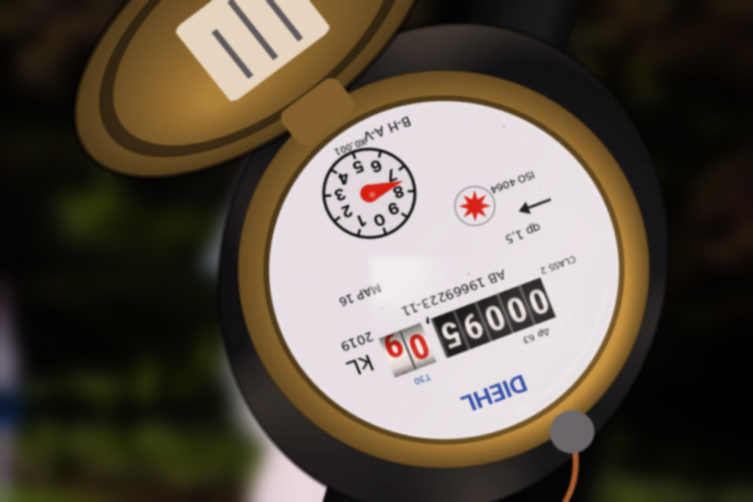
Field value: 95.087,kL
